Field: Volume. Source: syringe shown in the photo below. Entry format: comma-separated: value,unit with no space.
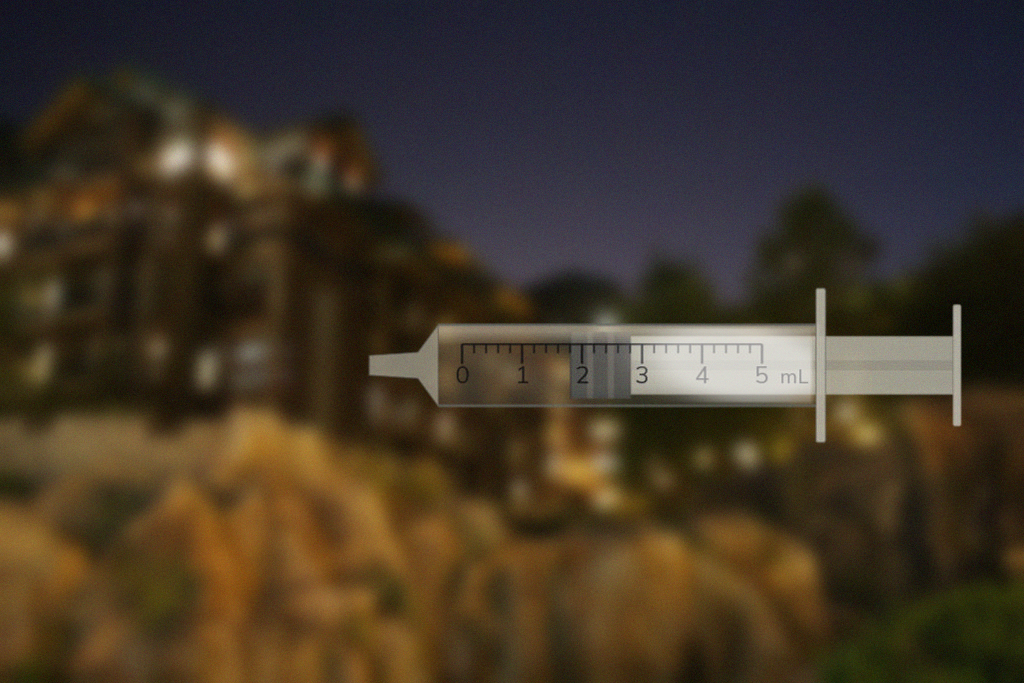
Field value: 1.8,mL
